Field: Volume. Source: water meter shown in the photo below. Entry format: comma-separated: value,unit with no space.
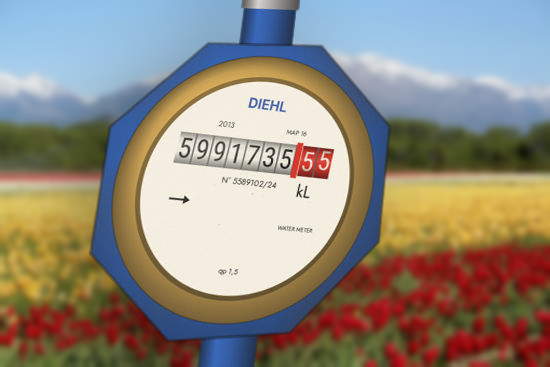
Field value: 5991735.55,kL
